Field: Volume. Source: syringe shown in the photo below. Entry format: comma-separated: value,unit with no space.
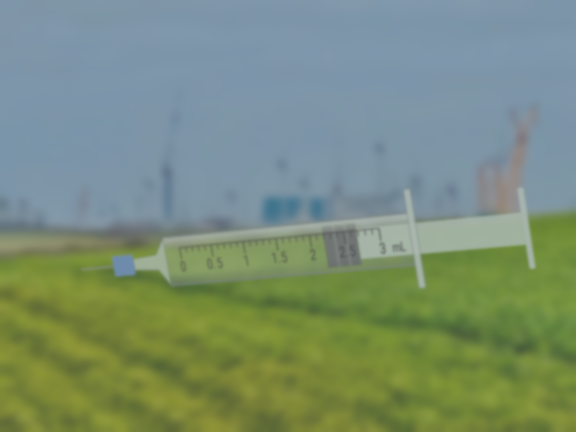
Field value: 2.2,mL
